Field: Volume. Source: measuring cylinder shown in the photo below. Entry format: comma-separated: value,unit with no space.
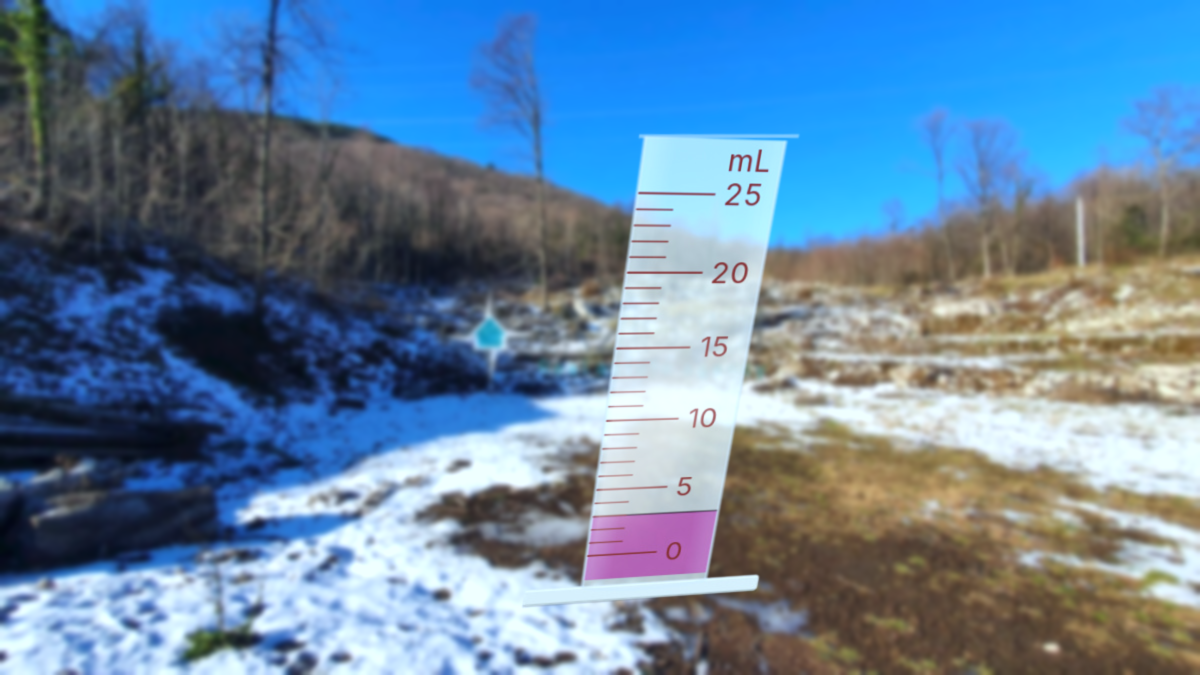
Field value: 3,mL
